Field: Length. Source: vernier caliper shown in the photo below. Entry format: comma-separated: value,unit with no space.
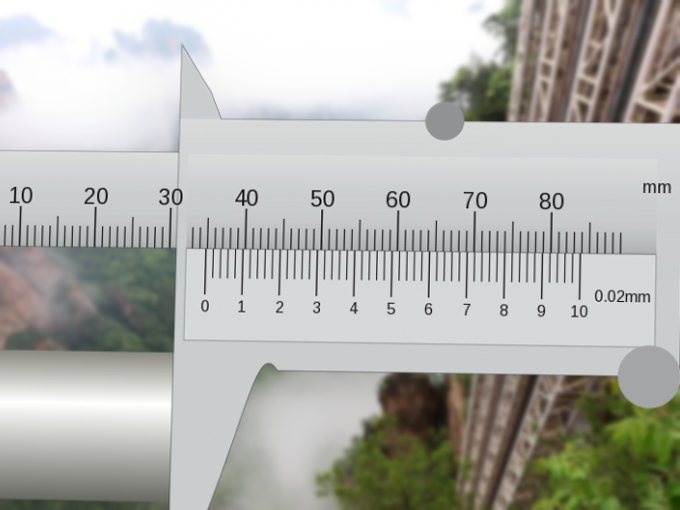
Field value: 34.8,mm
